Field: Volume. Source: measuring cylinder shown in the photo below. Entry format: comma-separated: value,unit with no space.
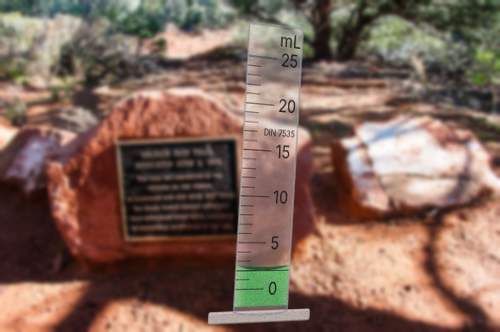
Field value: 2,mL
